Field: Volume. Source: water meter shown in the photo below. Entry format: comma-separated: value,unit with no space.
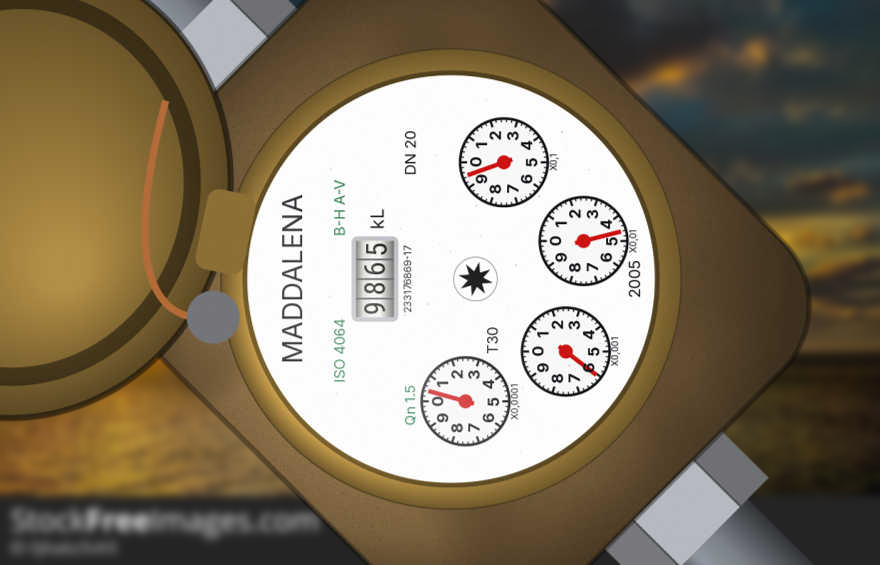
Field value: 9864.9460,kL
